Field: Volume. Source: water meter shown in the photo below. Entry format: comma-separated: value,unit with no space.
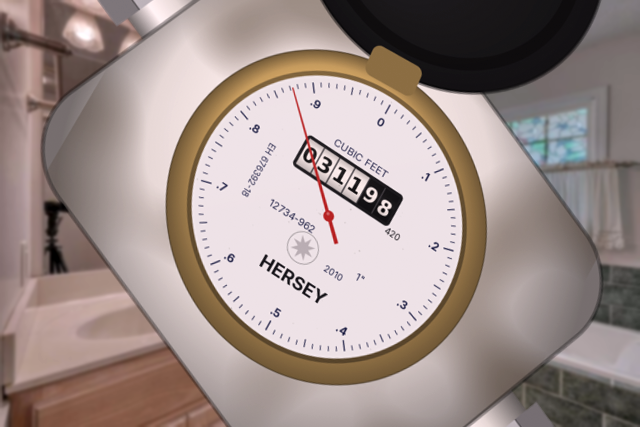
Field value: 31197.87,ft³
